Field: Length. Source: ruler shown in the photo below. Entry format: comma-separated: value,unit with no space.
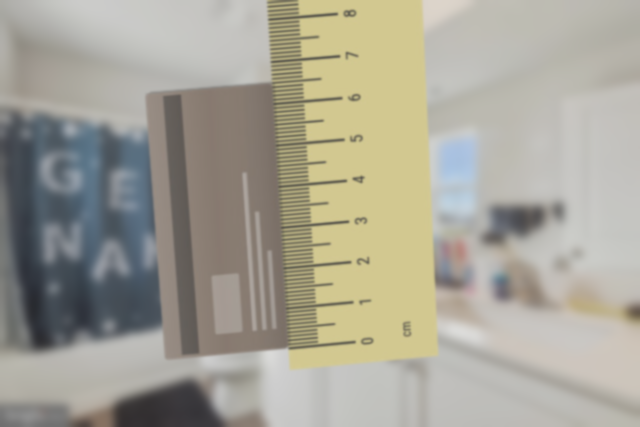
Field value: 6.5,cm
